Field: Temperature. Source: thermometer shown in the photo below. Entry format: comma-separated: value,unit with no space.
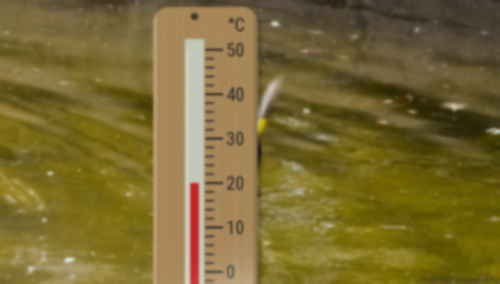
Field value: 20,°C
